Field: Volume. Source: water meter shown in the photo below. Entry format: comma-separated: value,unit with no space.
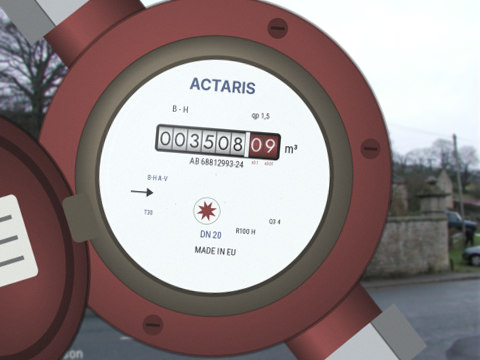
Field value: 3508.09,m³
